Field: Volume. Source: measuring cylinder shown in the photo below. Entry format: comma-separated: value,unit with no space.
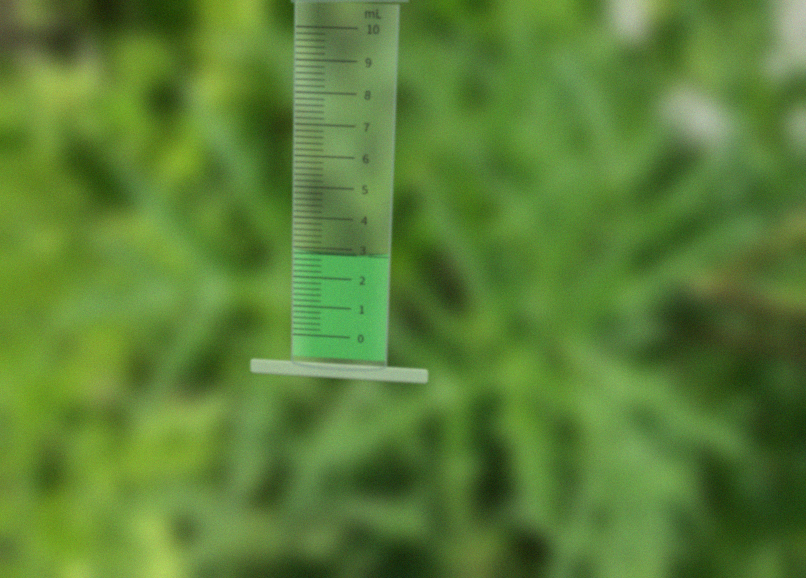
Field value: 2.8,mL
